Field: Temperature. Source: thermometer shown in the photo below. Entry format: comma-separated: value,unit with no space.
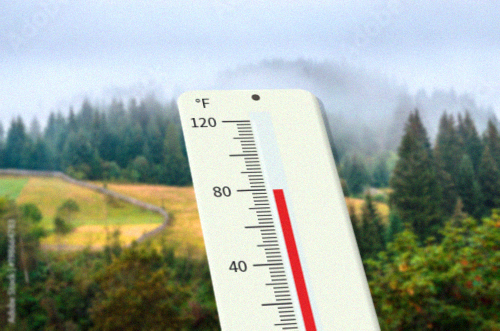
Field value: 80,°F
